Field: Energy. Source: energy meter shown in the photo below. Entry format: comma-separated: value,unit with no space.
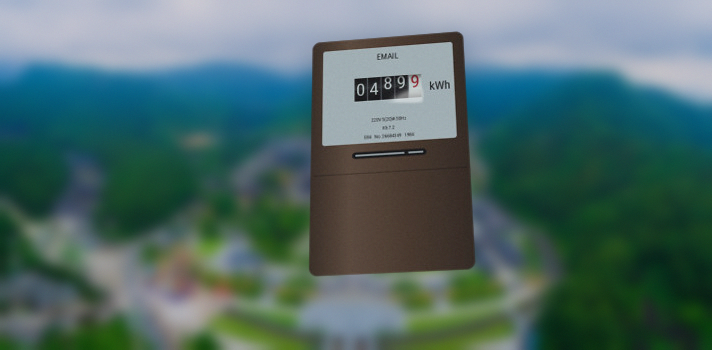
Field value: 489.9,kWh
